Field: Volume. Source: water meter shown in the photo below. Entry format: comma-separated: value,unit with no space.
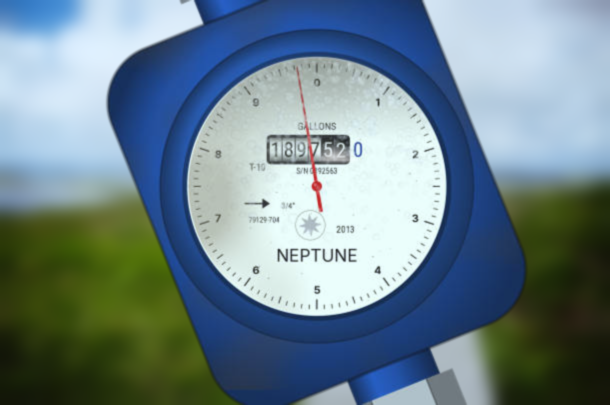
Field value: 1897519.7,gal
